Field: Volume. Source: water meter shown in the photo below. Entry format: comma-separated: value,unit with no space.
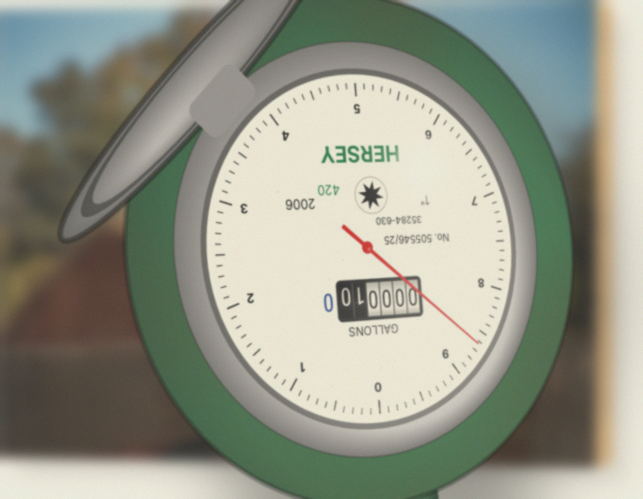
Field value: 98.6,gal
